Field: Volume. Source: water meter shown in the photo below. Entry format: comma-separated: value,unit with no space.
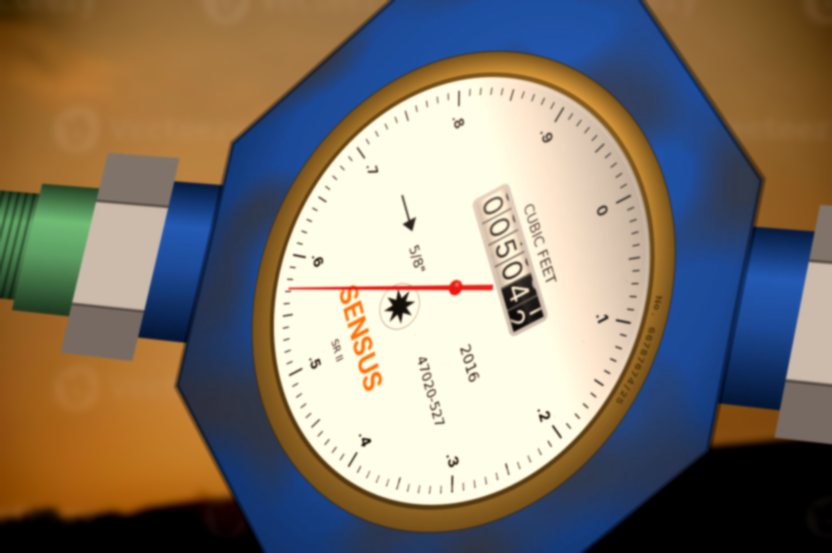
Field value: 5041.57,ft³
